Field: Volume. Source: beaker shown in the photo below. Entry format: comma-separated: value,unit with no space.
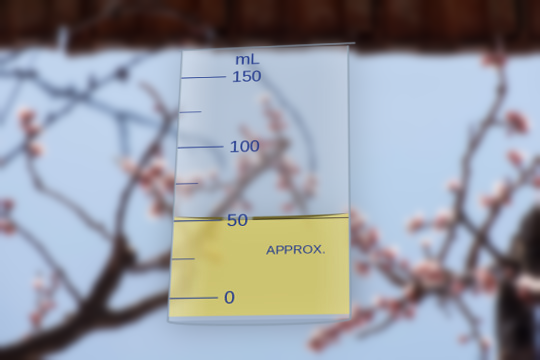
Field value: 50,mL
